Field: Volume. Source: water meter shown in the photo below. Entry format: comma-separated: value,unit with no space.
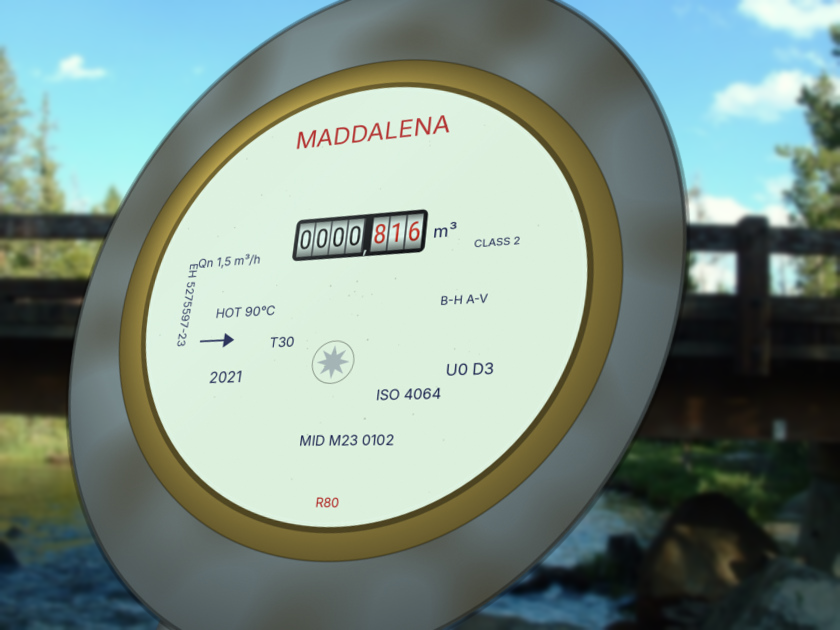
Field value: 0.816,m³
